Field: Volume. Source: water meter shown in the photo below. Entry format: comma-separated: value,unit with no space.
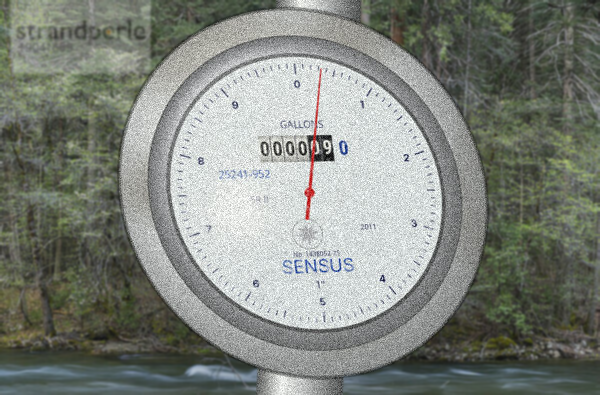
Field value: 90.3,gal
